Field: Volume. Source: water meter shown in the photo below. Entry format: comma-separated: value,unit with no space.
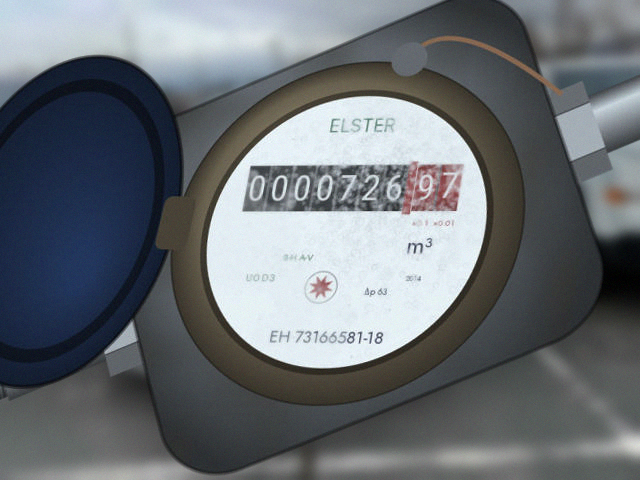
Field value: 726.97,m³
